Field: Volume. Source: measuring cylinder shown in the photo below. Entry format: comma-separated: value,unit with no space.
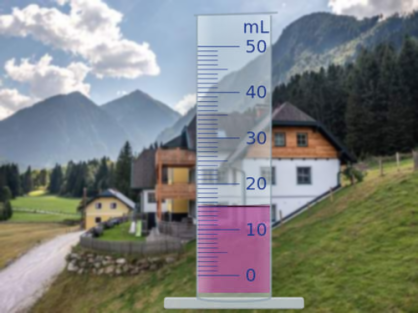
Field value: 15,mL
